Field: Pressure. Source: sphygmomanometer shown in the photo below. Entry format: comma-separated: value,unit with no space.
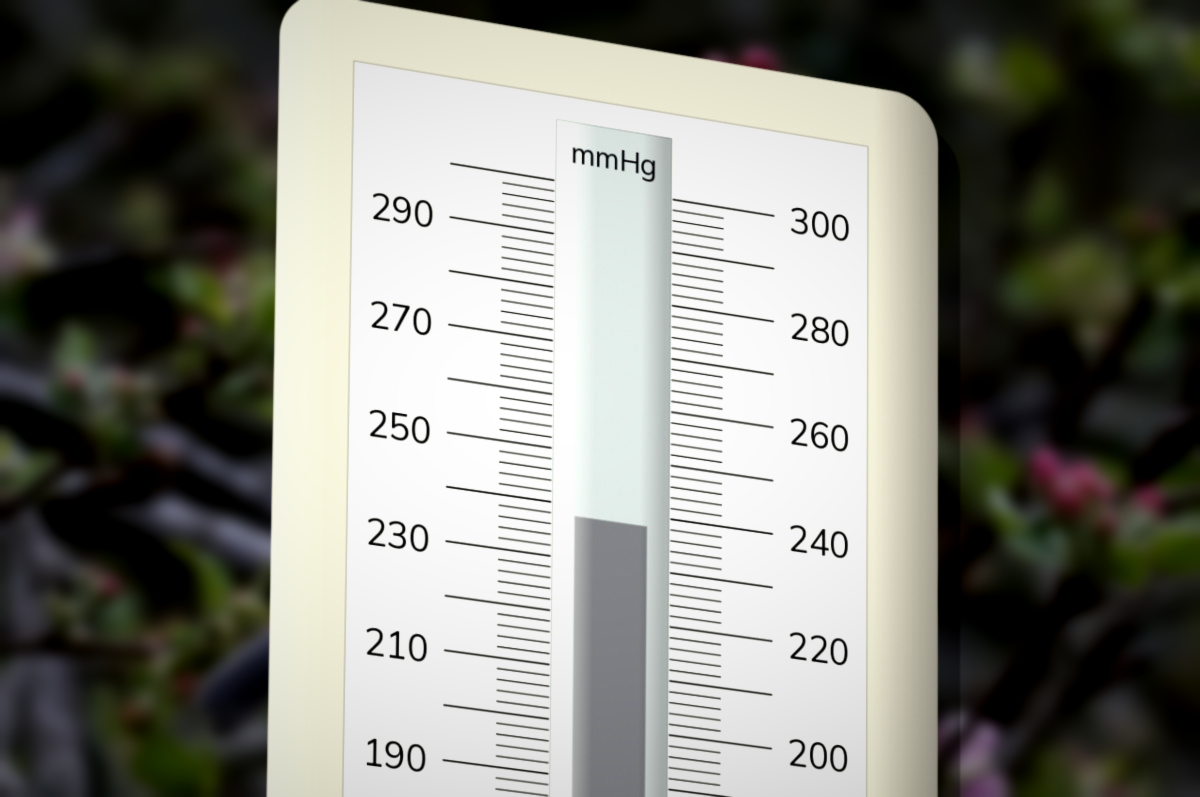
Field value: 238,mmHg
